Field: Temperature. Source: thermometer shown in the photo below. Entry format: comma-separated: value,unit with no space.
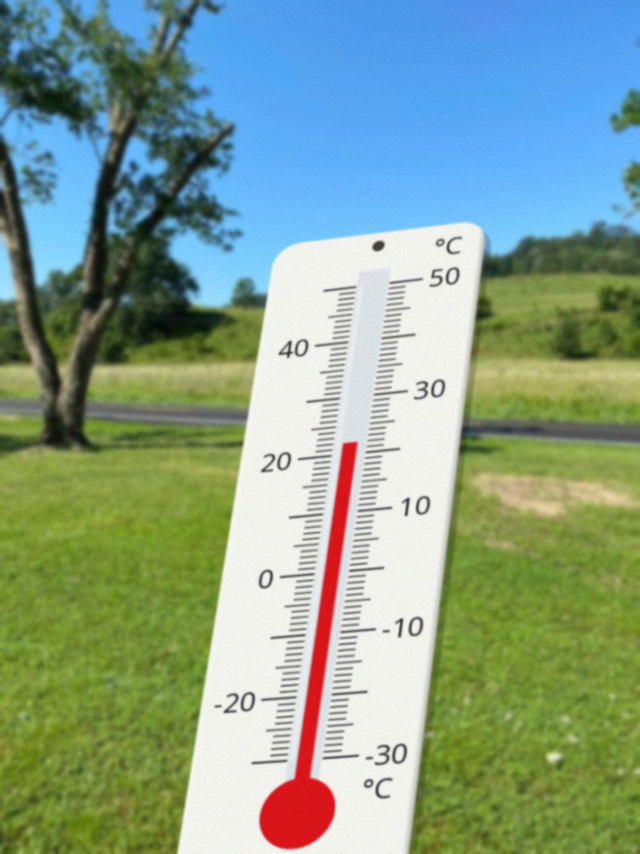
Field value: 22,°C
